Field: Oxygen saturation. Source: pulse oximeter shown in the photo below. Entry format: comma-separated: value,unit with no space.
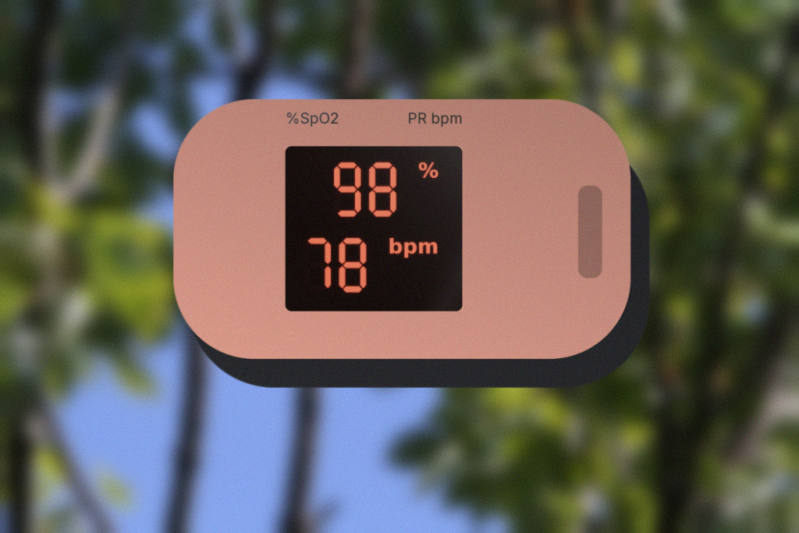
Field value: 98,%
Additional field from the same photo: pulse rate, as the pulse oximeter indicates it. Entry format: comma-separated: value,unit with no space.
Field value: 78,bpm
